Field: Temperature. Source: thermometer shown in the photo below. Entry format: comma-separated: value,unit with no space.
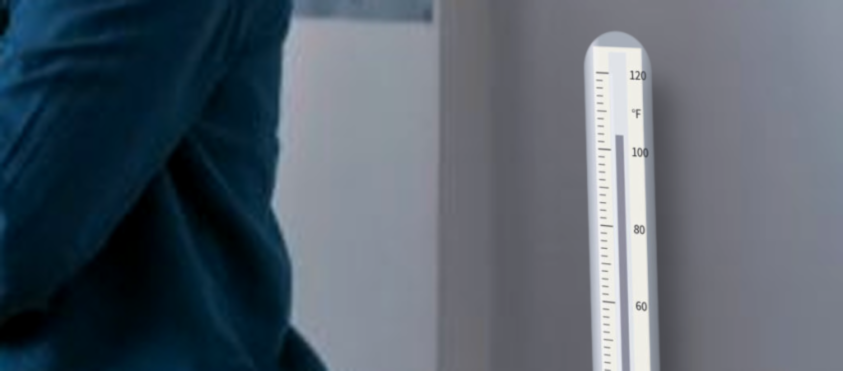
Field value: 104,°F
